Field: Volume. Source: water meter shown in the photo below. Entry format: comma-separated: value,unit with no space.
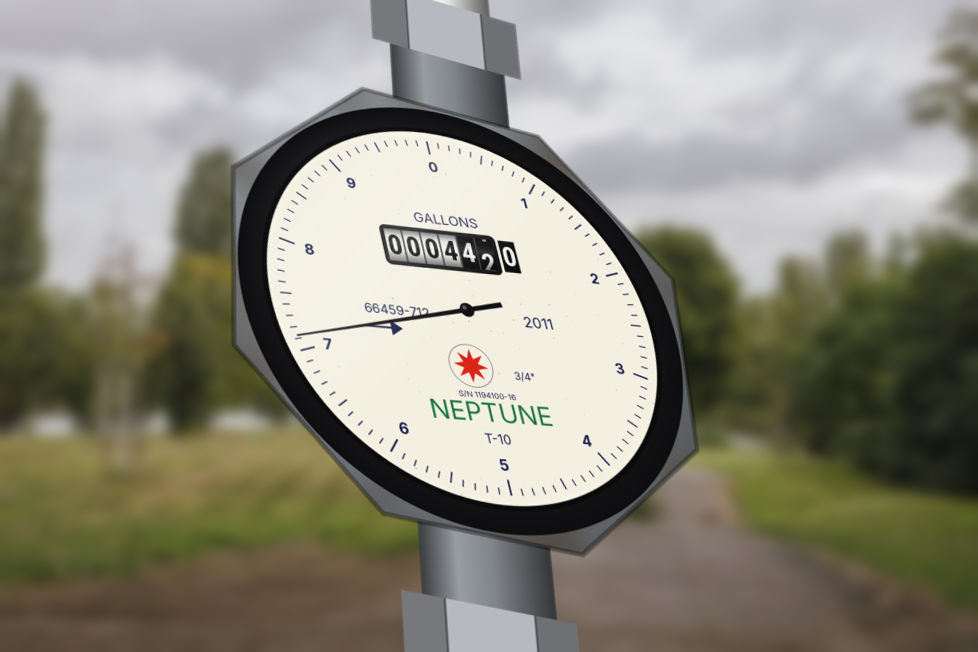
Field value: 4417.1,gal
